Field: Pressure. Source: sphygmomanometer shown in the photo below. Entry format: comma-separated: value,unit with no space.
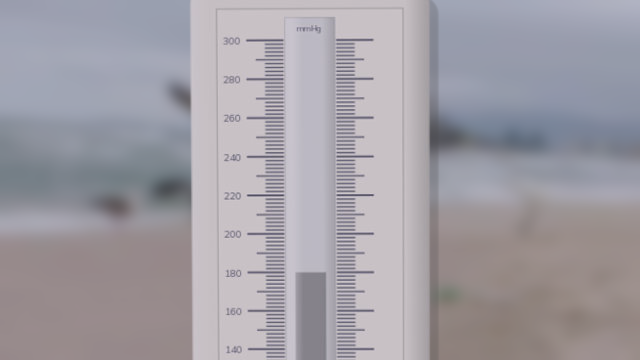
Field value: 180,mmHg
